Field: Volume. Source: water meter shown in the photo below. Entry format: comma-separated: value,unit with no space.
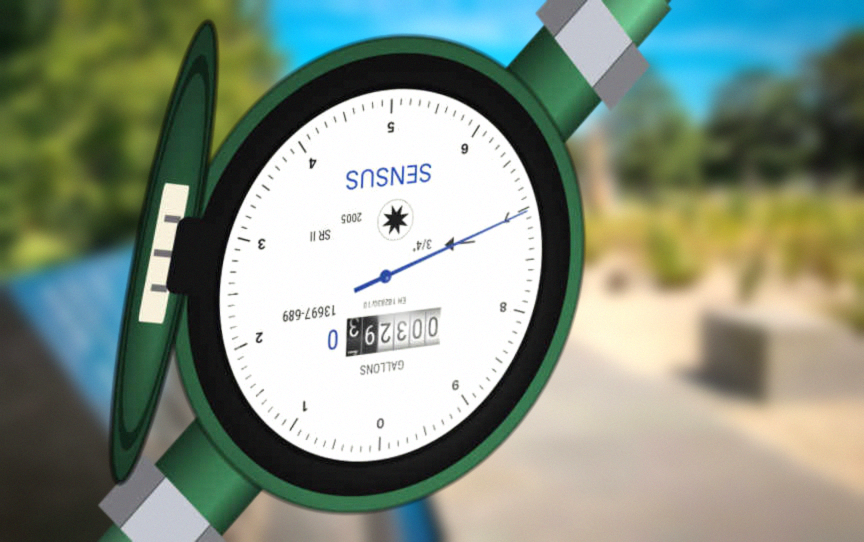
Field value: 32927.0,gal
